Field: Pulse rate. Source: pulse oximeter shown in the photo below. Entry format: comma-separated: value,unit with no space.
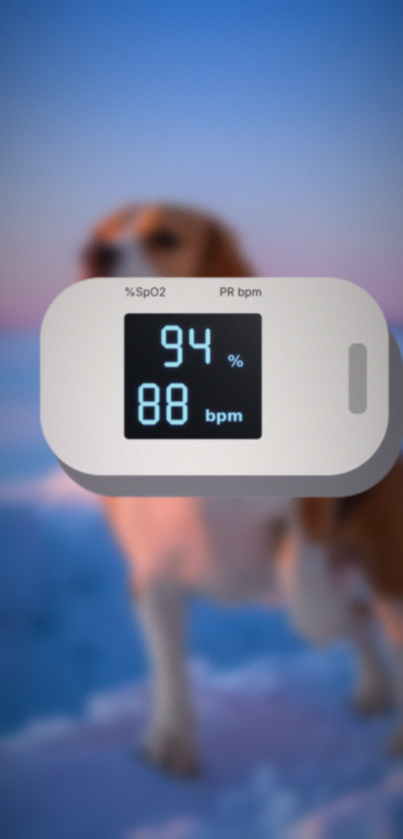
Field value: 88,bpm
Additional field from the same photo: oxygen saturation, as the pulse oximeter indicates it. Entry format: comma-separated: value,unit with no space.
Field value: 94,%
